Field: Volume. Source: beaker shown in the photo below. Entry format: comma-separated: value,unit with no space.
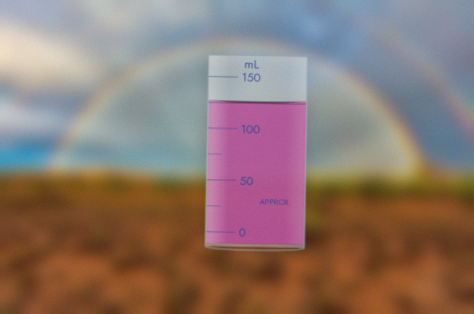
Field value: 125,mL
